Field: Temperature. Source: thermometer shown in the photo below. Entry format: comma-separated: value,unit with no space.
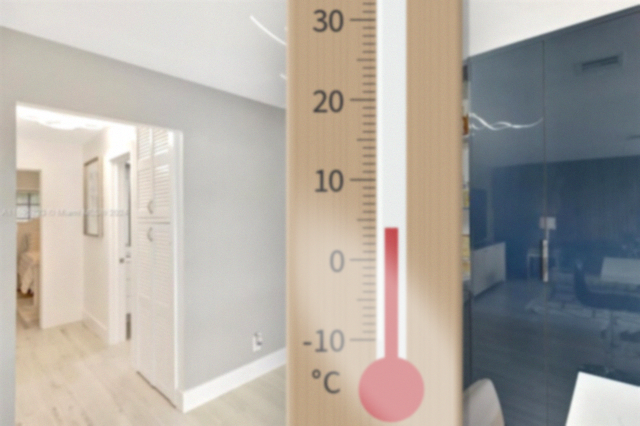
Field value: 4,°C
